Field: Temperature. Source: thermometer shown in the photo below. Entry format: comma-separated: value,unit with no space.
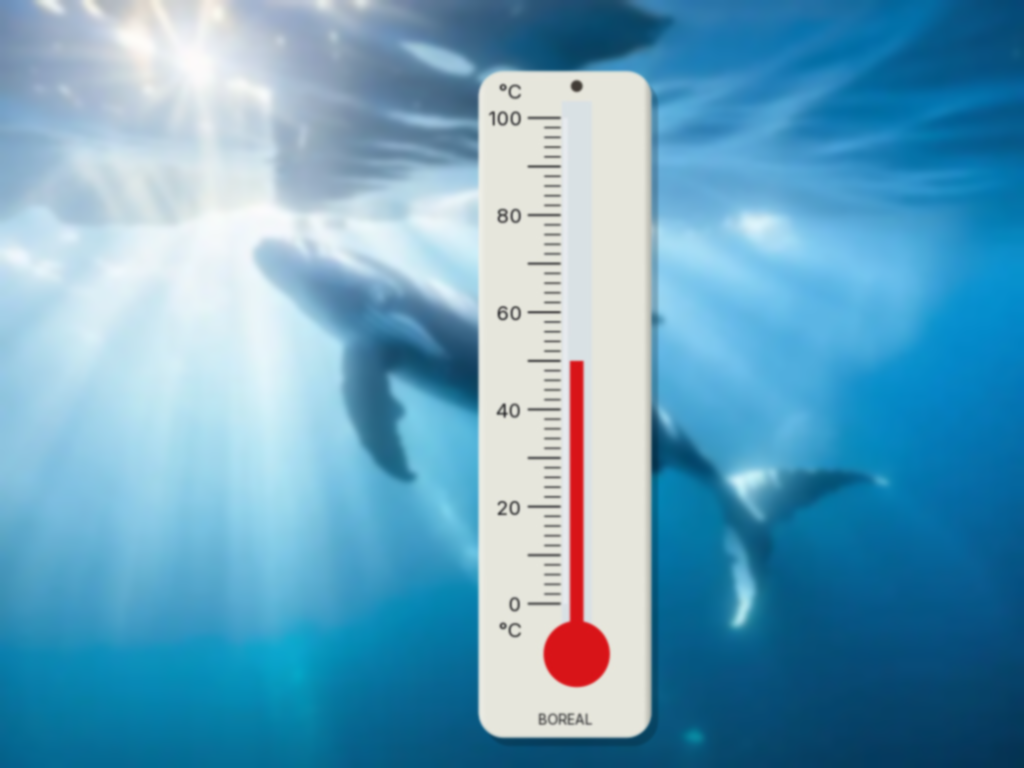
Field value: 50,°C
